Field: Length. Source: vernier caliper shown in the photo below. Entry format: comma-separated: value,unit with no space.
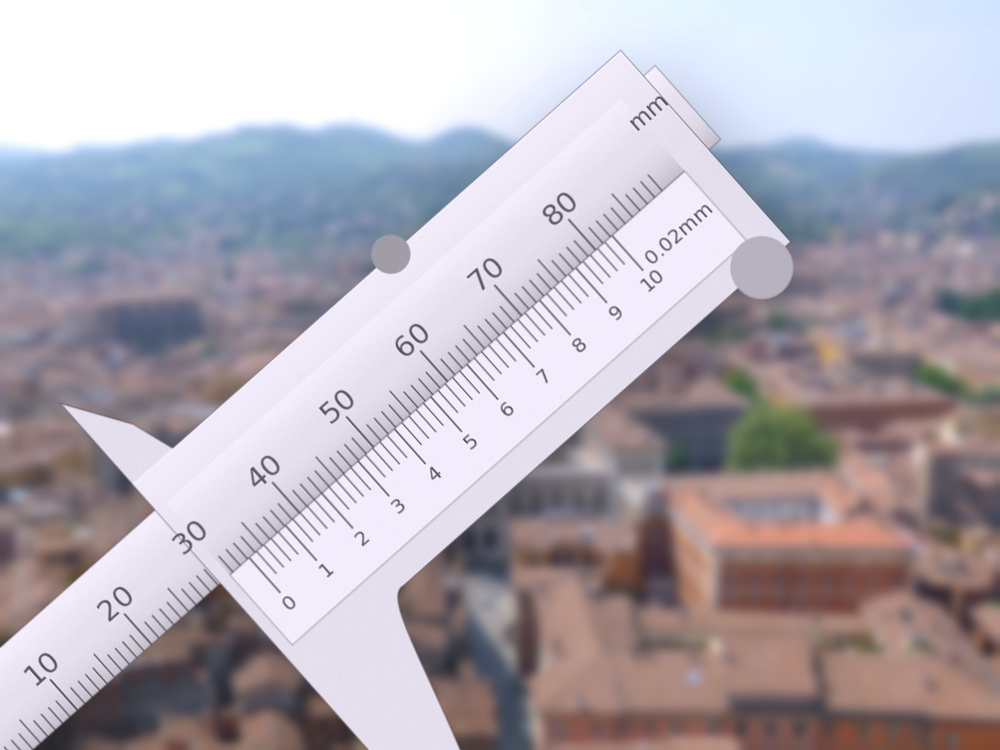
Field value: 33.2,mm
